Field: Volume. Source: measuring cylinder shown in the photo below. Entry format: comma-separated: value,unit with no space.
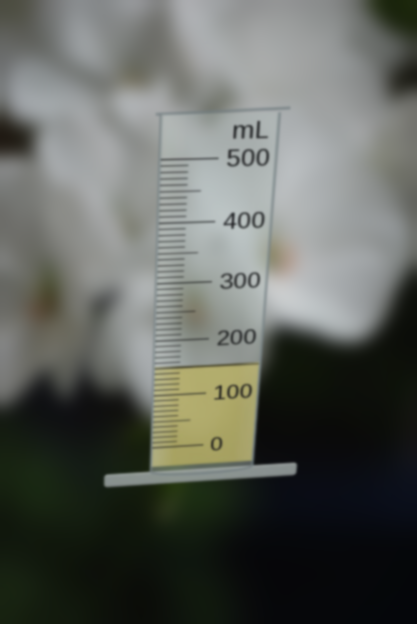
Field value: 150,mL
